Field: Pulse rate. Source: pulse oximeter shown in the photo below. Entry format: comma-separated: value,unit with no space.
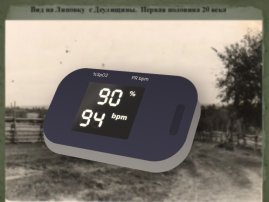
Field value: 94,bpm
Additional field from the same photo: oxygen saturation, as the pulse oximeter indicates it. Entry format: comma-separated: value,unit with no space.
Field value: 90,%
